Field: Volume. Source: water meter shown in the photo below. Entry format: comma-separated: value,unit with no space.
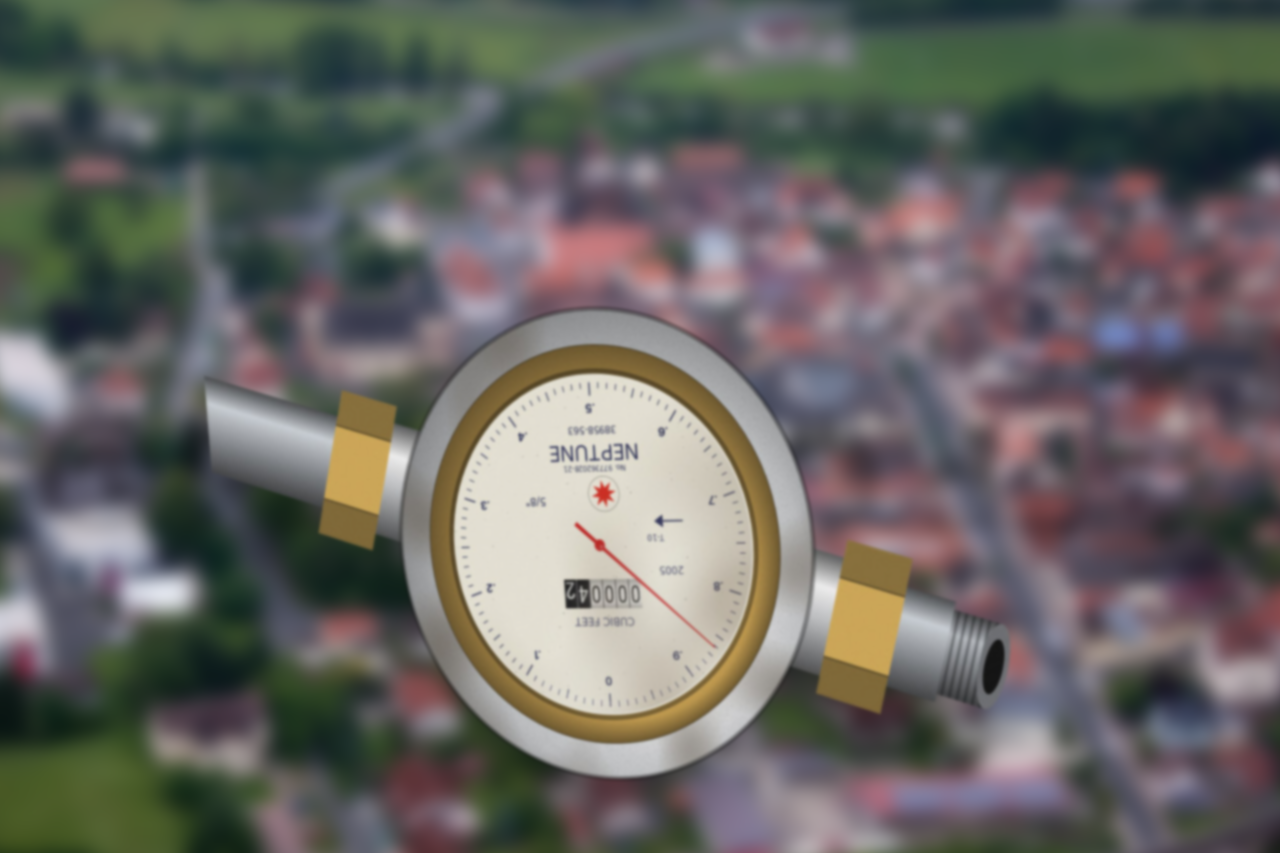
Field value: 41.86,ft³
